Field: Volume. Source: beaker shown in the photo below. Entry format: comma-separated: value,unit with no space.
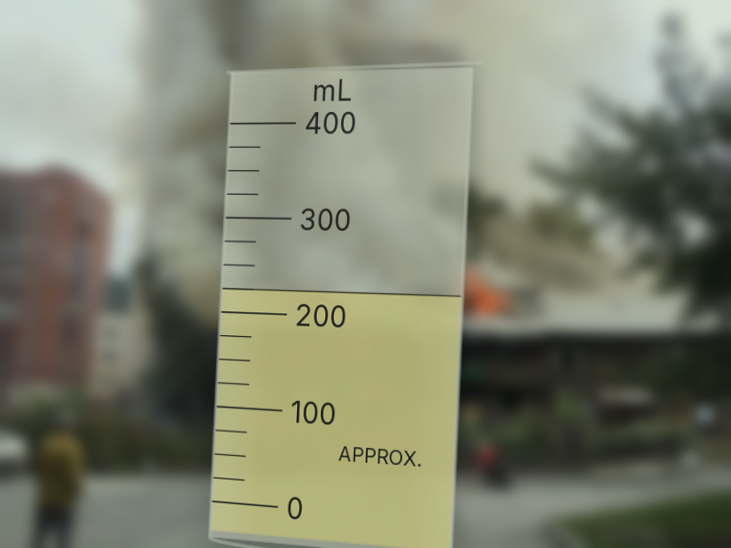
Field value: 225,mL
